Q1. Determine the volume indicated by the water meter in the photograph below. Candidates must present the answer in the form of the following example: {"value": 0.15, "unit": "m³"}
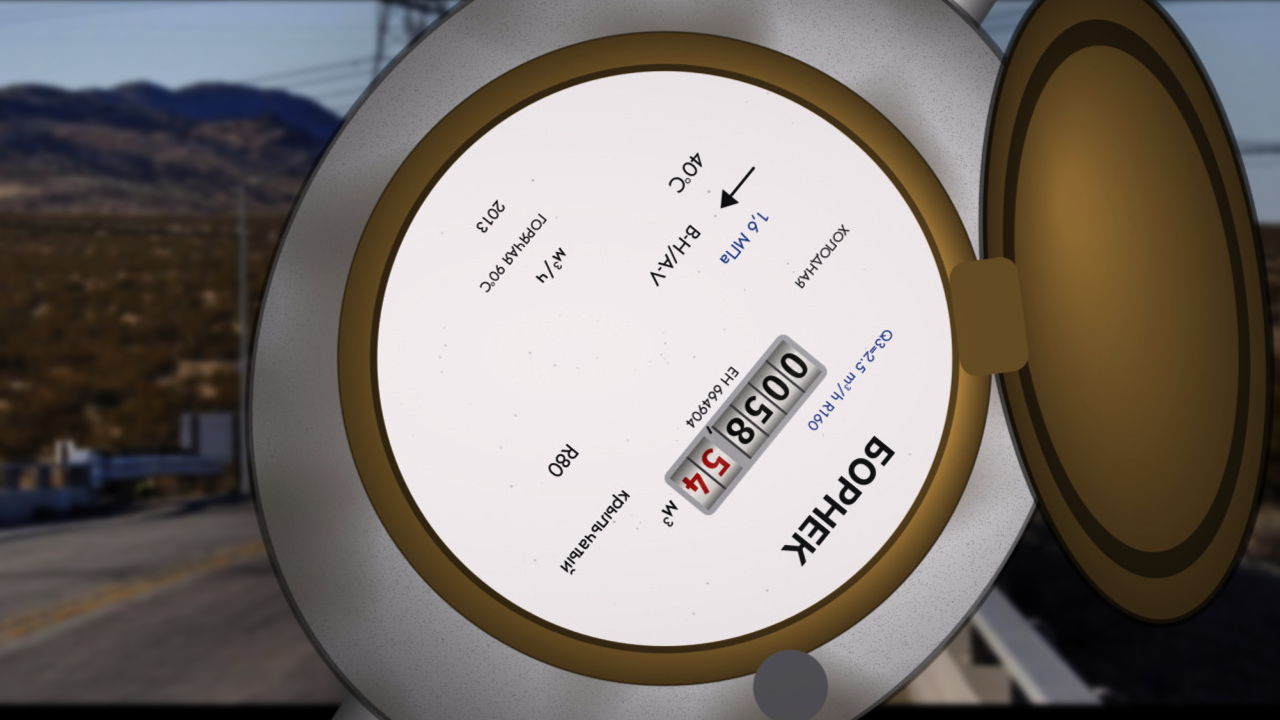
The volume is {"value": 58.54, "unit": "m³"}
